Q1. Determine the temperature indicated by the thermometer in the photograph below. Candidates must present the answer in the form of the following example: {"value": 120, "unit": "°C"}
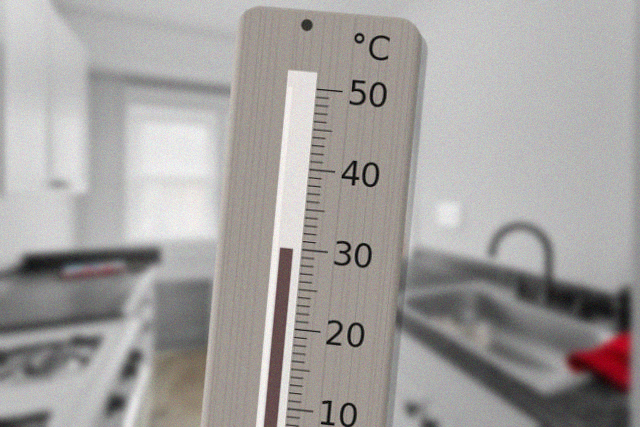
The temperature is {"value": 30, "unit": "°C"}
